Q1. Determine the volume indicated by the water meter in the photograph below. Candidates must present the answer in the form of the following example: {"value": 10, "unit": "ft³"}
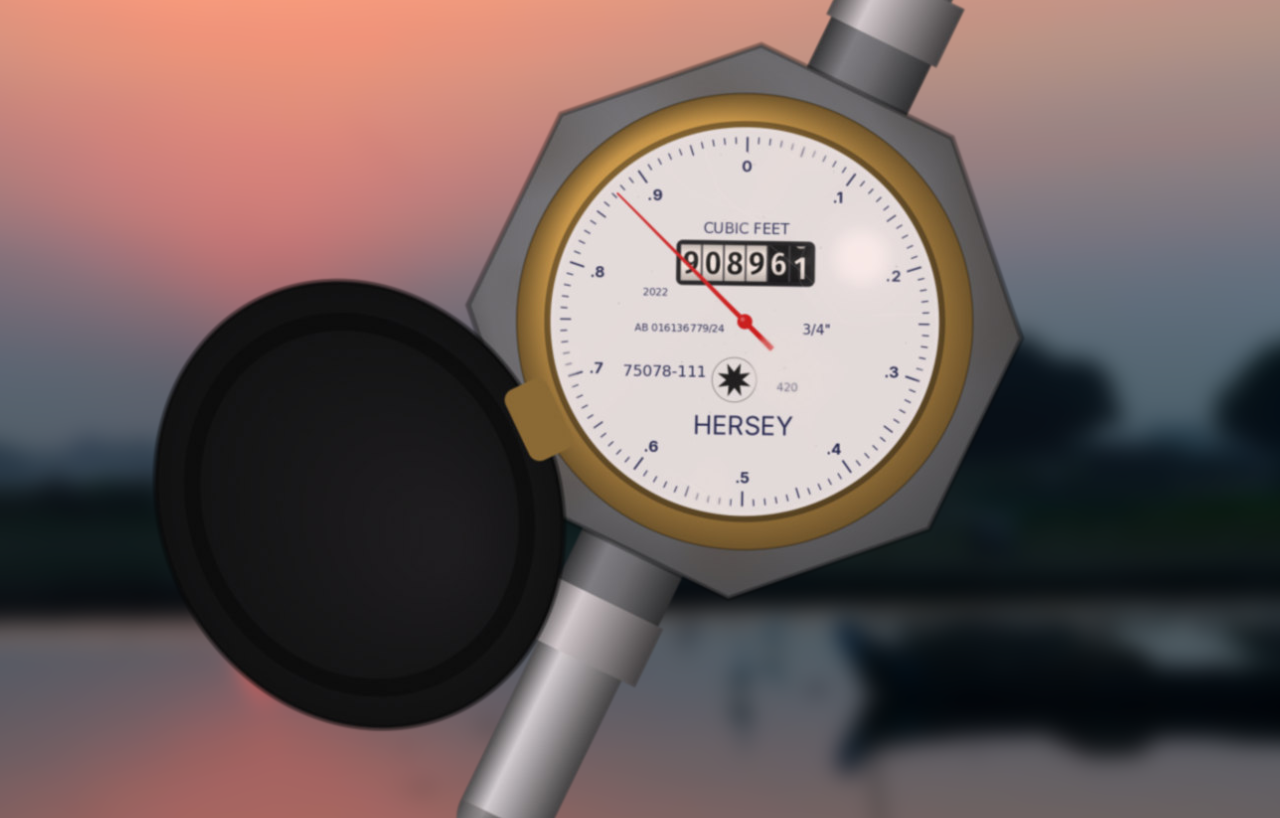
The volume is {"value": 908960.87, "unit": "ft³"}
